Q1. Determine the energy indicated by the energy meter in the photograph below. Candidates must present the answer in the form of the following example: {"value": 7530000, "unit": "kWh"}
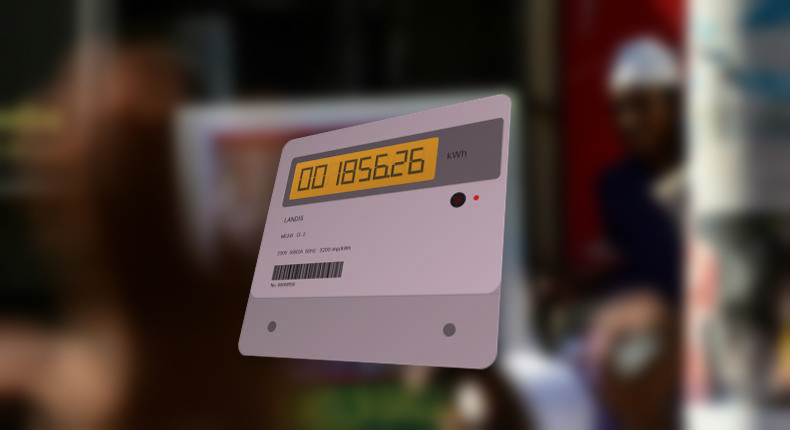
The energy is {"value": 1856.26, "unit": "kWh"}
